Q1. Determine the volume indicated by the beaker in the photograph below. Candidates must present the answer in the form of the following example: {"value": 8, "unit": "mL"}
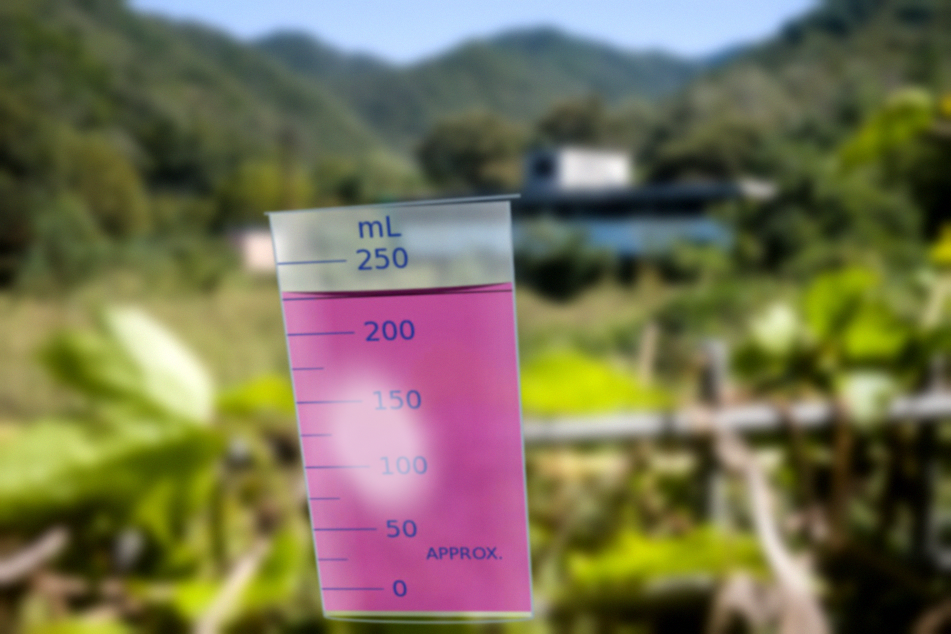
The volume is {"value": 225, "unit": "mL"}
